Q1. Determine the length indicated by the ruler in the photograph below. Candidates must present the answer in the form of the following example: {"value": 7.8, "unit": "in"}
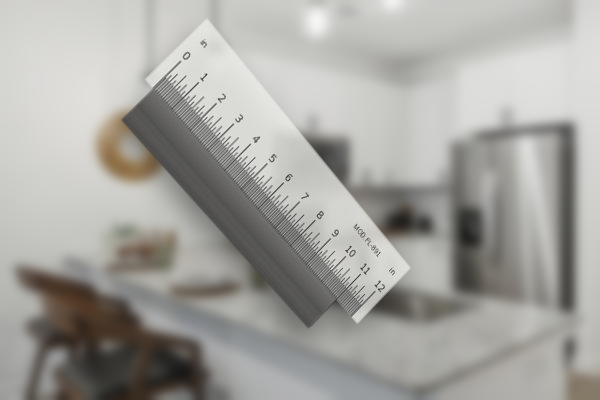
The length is {"value": 11, "unit": "in"}
